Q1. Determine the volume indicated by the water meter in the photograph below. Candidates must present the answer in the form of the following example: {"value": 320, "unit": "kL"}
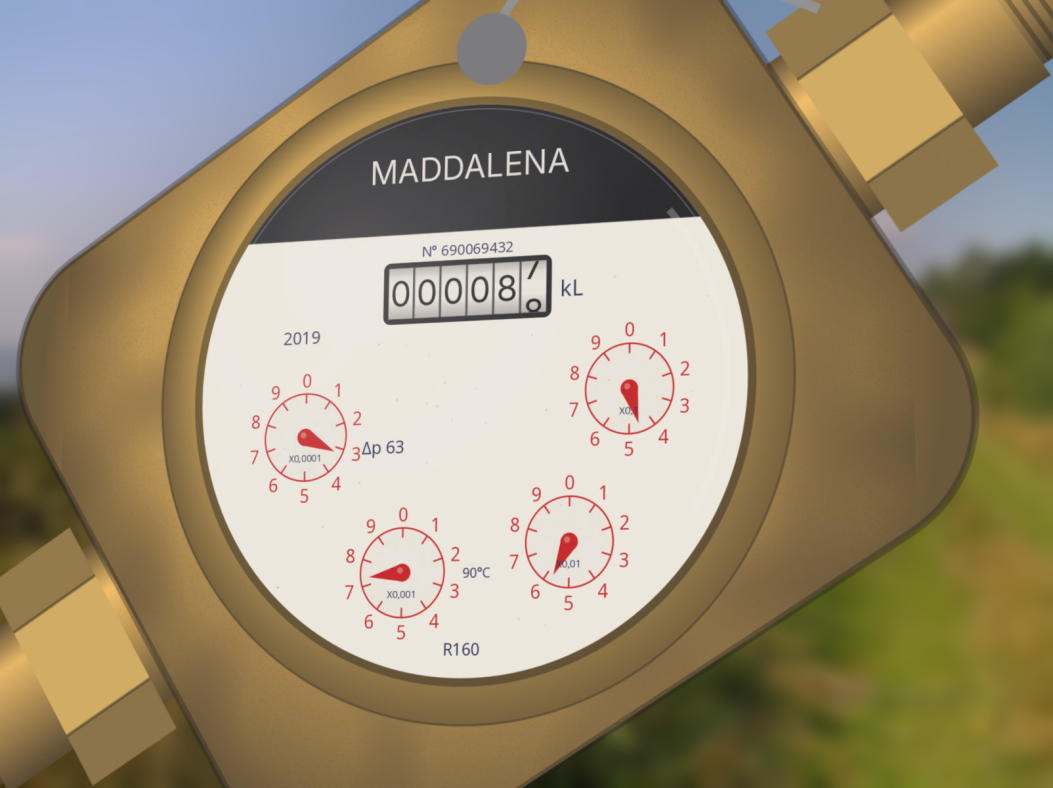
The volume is {"value": 87.4573, "unit": "kL"}
